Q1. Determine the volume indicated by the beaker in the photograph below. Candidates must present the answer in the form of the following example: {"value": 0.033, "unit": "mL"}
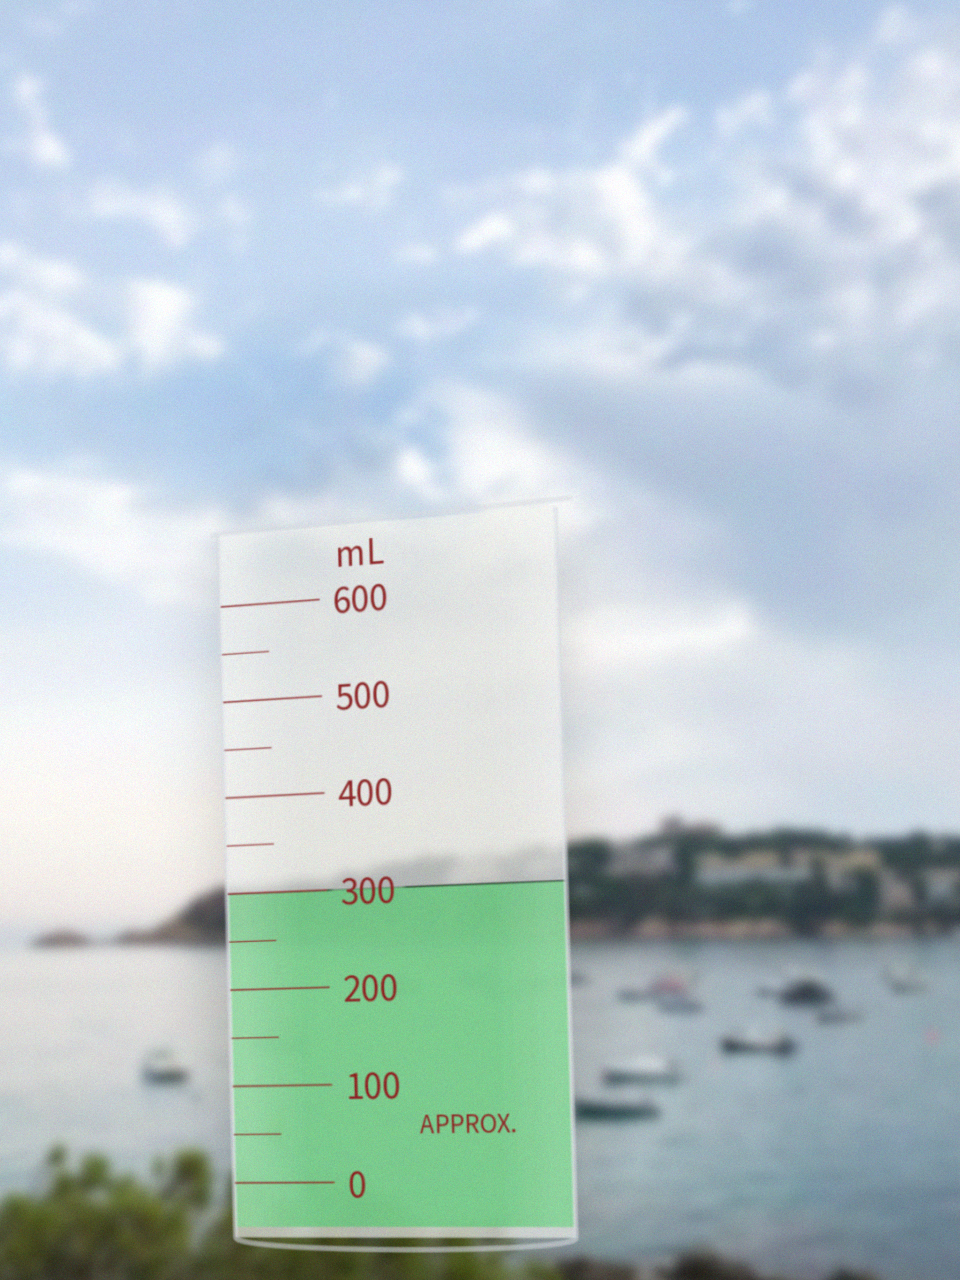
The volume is {"value": 300, "unit": "mL"}
